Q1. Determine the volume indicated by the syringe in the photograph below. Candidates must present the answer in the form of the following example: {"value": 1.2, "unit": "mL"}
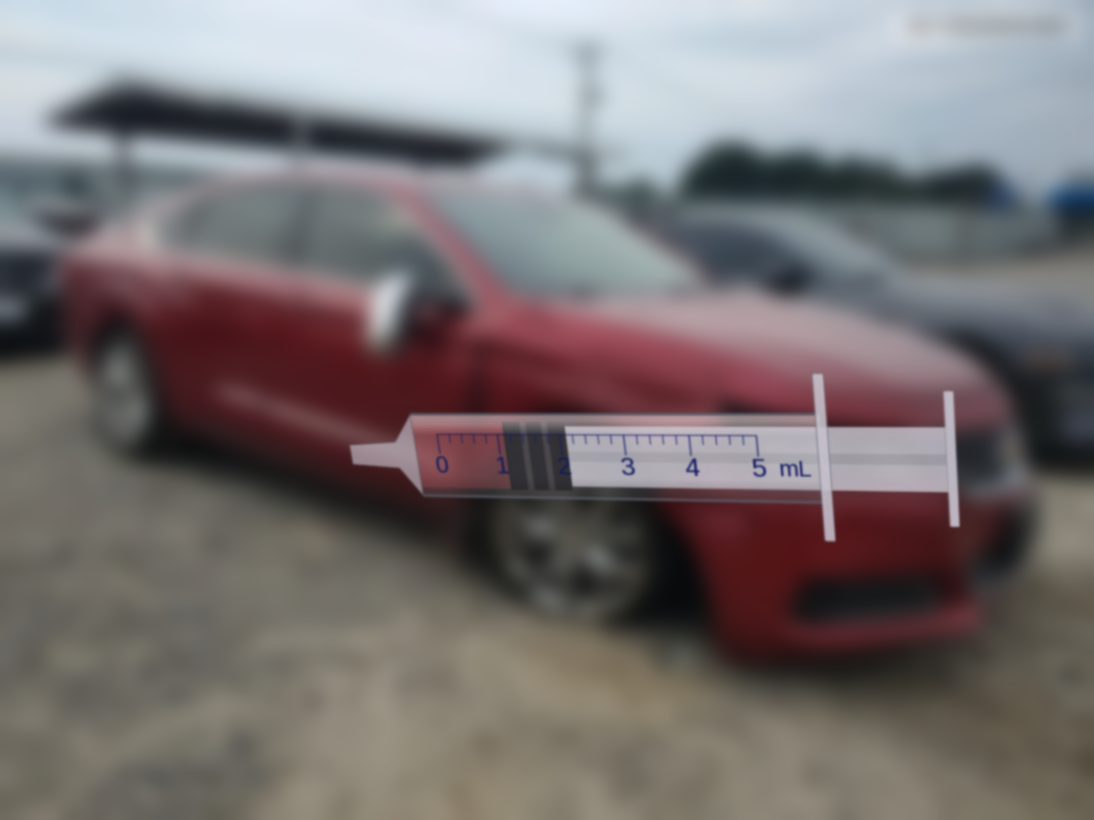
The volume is {"value": 1.1, "unit": "mL"}
